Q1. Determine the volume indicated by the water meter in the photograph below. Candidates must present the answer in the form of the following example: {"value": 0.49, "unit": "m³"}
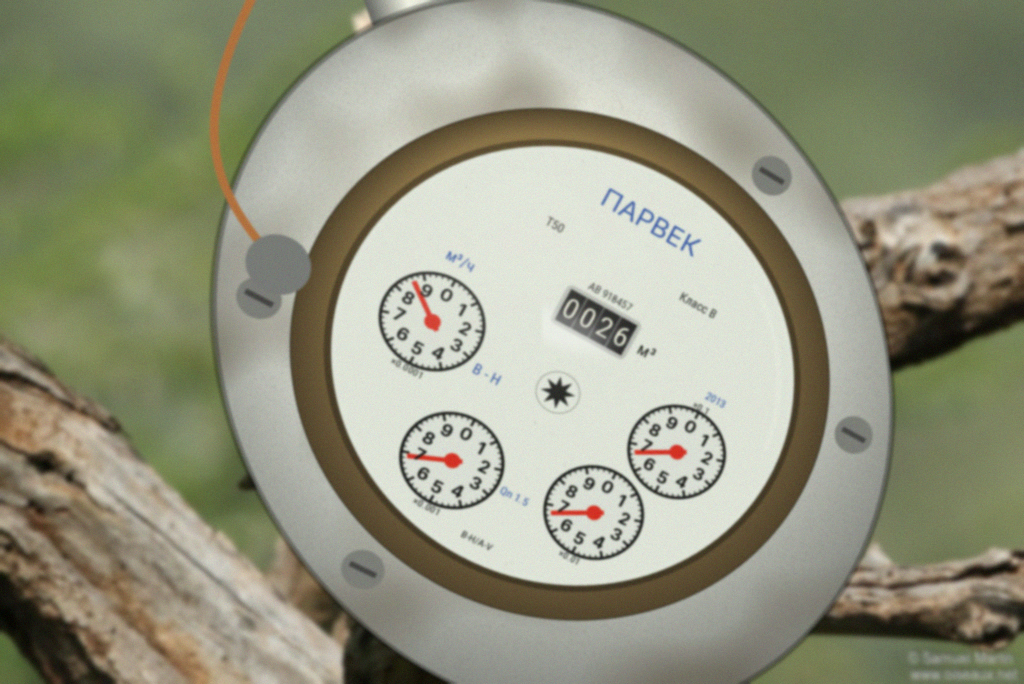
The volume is {"value": 26.6668, "unit": "m³"}
